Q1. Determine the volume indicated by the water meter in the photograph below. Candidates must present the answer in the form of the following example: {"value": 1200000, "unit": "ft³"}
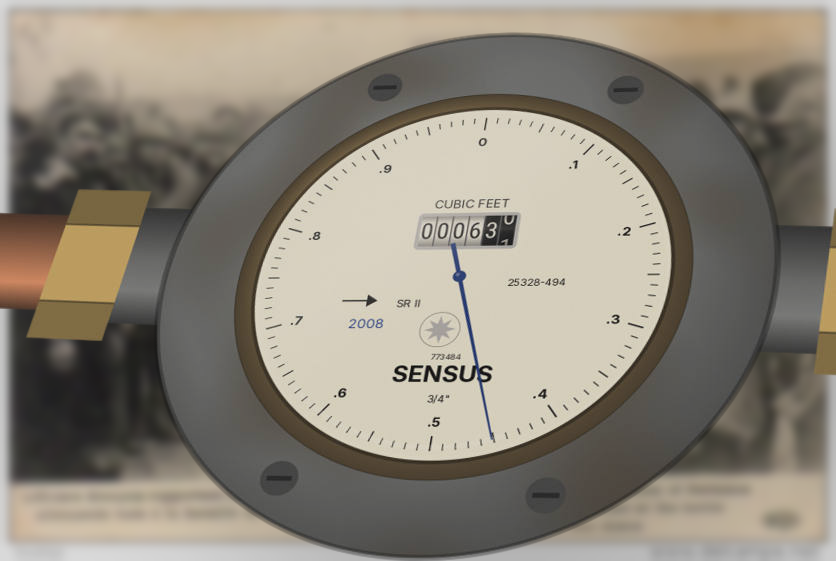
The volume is {"value": 630.45, "unit": "ft³"}
